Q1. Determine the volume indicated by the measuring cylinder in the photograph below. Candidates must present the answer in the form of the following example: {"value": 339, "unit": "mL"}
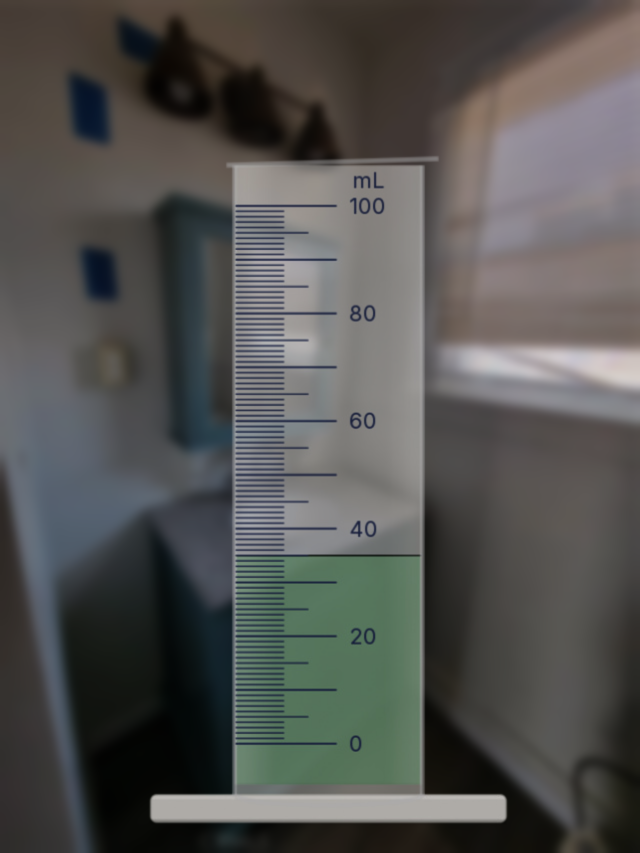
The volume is {"value": 35, "unit": "mL"}
